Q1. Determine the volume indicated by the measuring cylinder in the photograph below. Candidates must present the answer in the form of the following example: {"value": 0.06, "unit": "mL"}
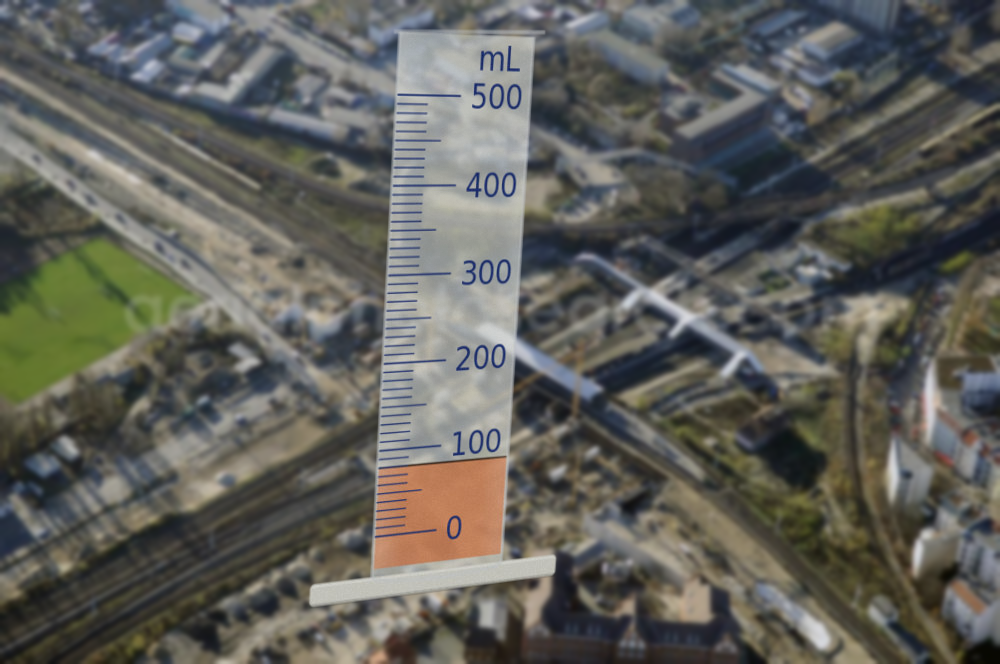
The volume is {"value": 80, "unit": "mL"}
